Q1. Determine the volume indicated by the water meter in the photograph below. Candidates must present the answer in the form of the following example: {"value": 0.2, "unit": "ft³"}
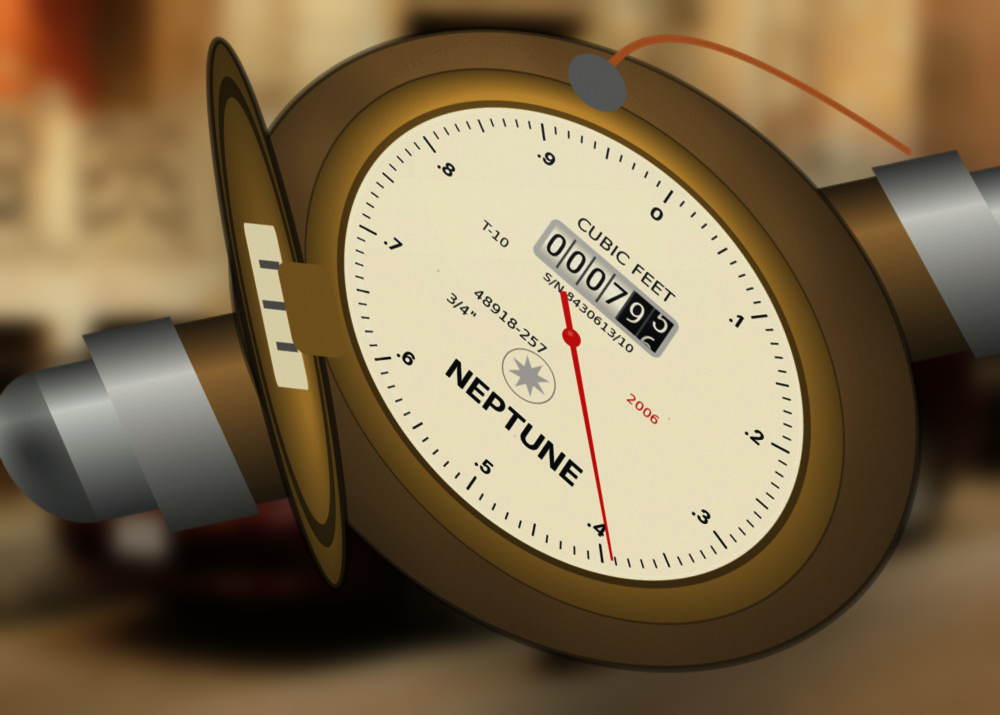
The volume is {"value": 795.39, "unit": "ft³"}
